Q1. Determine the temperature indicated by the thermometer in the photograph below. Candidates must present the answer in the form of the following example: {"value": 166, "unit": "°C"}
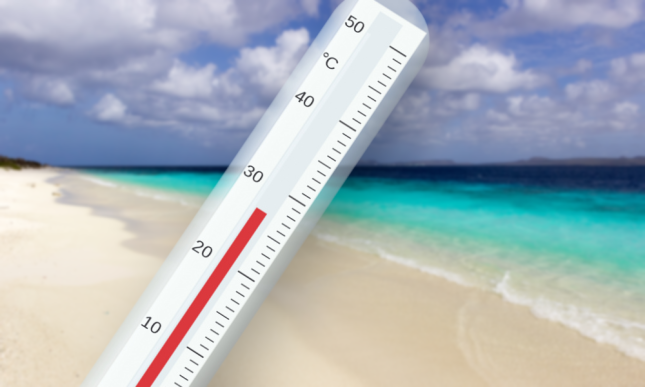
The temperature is {"value": 27, "unit": "°C"}
